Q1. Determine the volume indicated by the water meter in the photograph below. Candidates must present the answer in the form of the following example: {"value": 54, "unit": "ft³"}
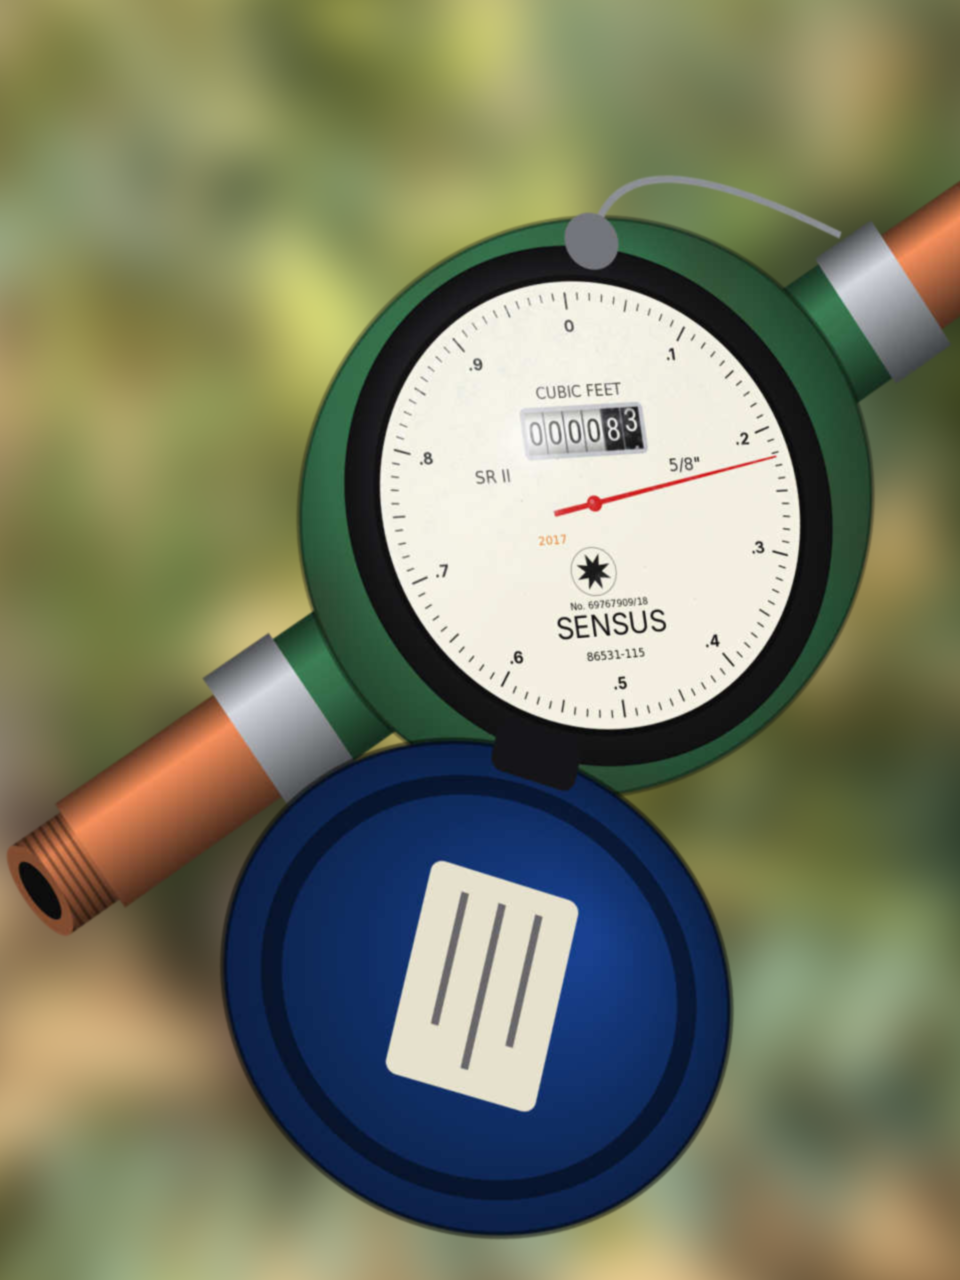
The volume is {"value": 83.22, "unit": "ft³"}
